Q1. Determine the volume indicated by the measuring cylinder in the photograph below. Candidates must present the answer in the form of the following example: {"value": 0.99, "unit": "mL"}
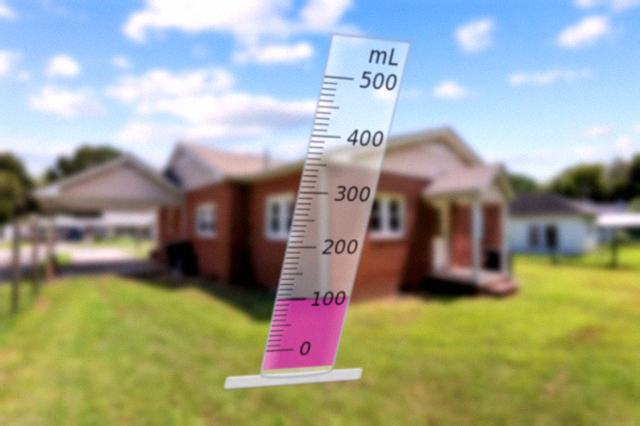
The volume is {"value": 100, "unit": "mL"}
